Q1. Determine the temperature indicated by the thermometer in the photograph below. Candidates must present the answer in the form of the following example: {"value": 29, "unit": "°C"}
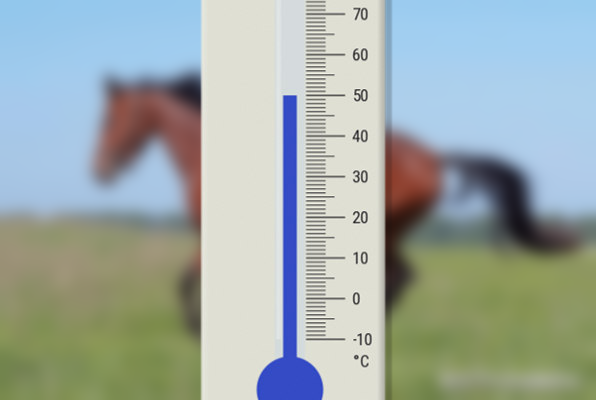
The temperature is {"value": 50, "unit": "°C"}
